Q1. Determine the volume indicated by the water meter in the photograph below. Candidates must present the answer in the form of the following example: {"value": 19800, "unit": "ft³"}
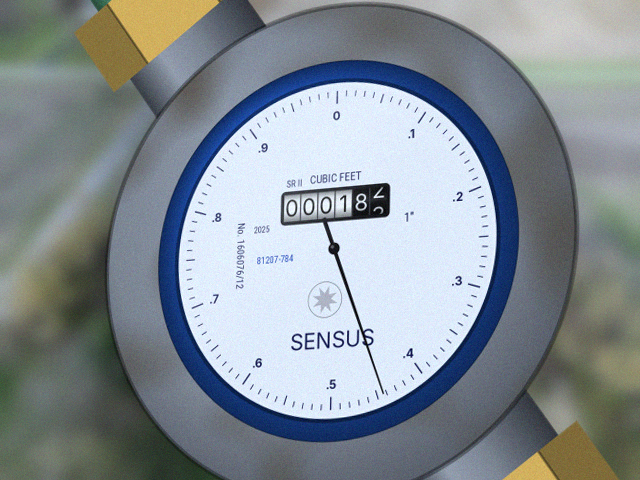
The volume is {"value": 182.44, "unit": "ft³"}
